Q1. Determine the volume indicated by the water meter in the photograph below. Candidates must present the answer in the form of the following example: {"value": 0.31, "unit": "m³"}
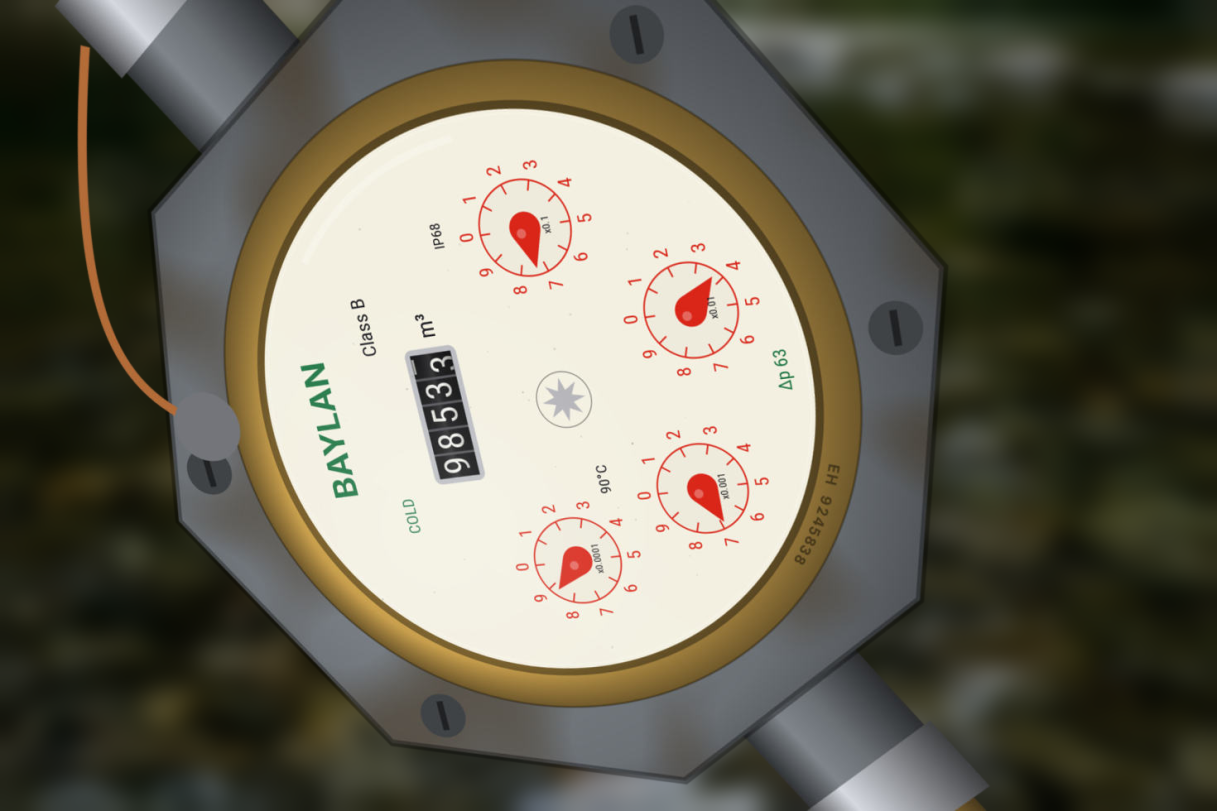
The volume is {"value": 98532.7368, "unit": "m³"}
